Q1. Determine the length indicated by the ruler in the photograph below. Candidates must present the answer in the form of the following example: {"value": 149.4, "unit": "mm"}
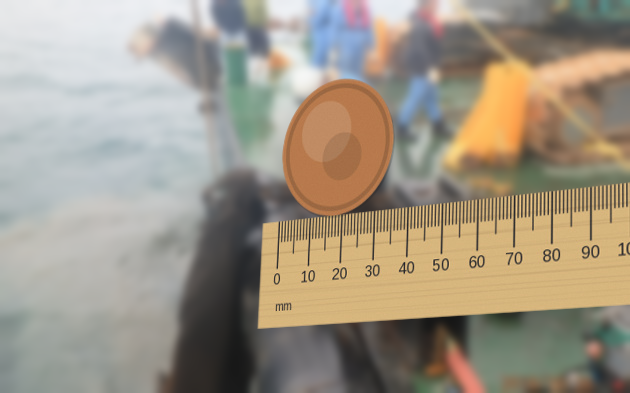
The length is {"value": 35, "unit": "mm"}
